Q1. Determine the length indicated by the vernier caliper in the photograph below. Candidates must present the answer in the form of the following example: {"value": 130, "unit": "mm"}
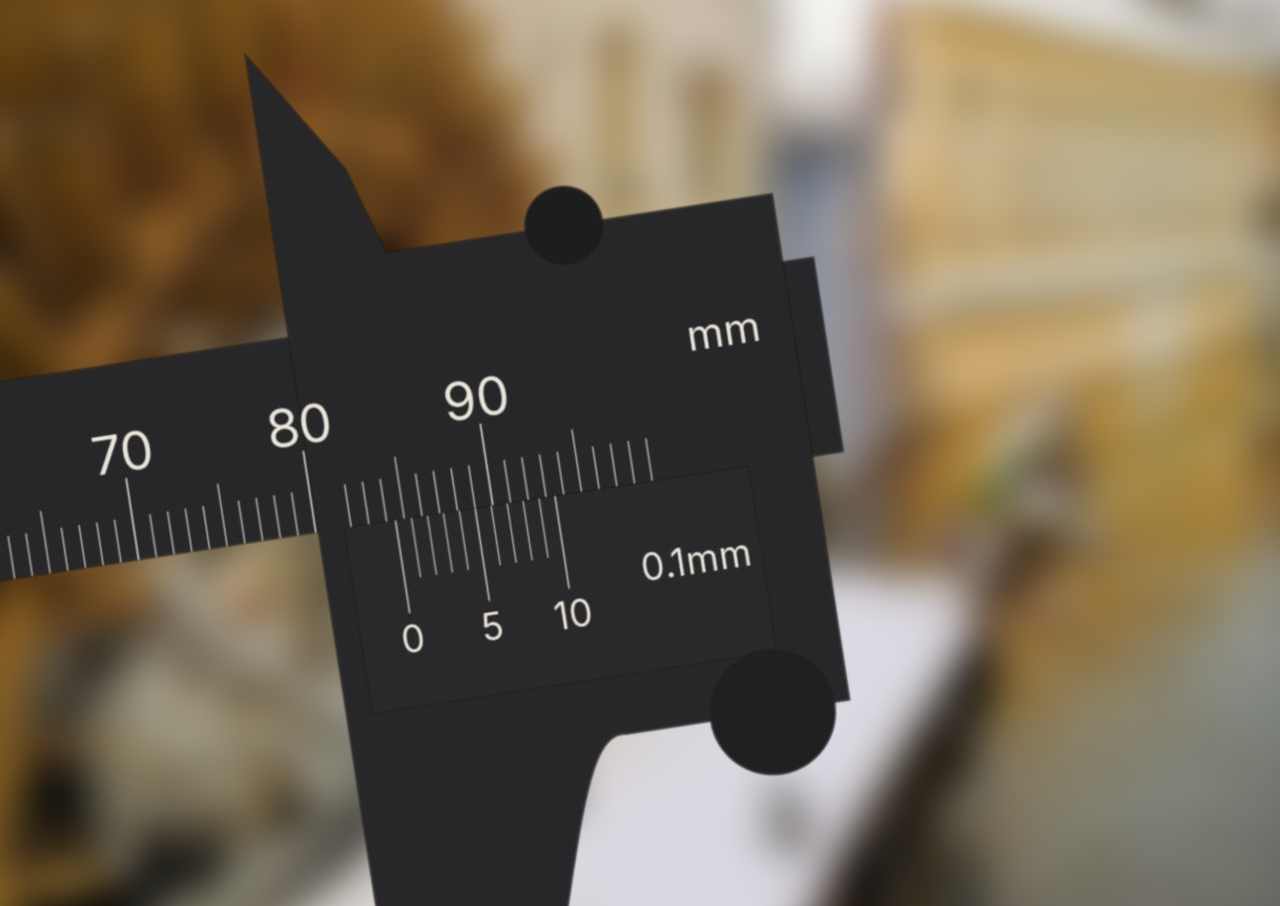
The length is {"value": 84.5, "unit": "mm"}
